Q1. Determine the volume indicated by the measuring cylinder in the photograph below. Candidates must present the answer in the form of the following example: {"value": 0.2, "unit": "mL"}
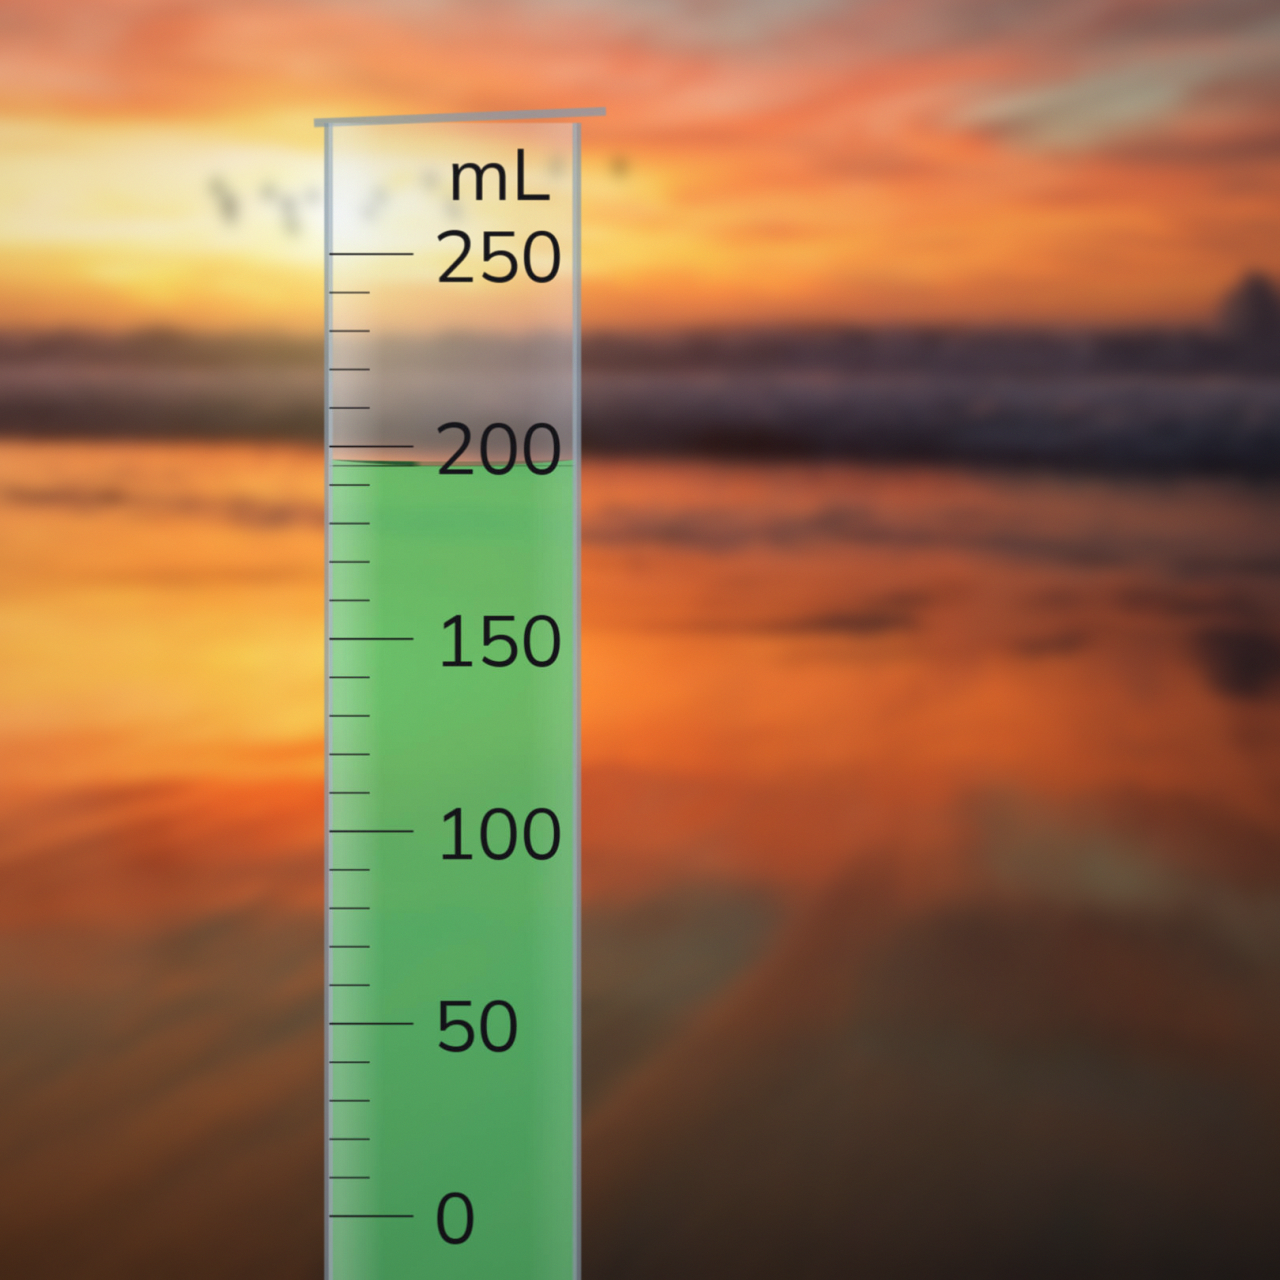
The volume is {"value": 195, "unit": "mL"}
